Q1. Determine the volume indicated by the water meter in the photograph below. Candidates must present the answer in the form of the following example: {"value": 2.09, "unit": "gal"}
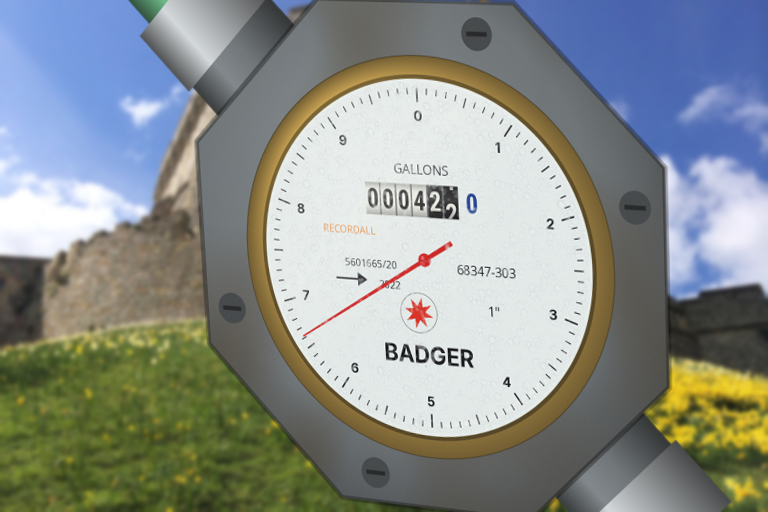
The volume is {"value": 4216.6, "unit": "gal"}
